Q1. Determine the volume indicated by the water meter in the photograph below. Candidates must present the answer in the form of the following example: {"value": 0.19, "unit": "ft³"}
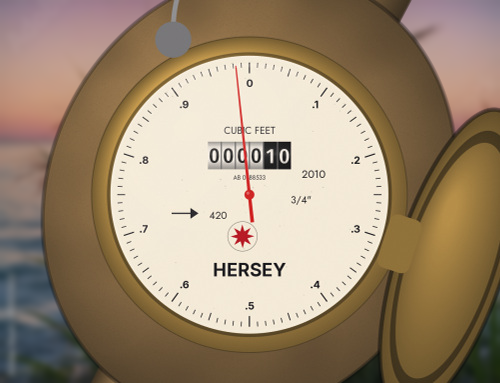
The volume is {"value": 9.98, "unit": "ft³"}
